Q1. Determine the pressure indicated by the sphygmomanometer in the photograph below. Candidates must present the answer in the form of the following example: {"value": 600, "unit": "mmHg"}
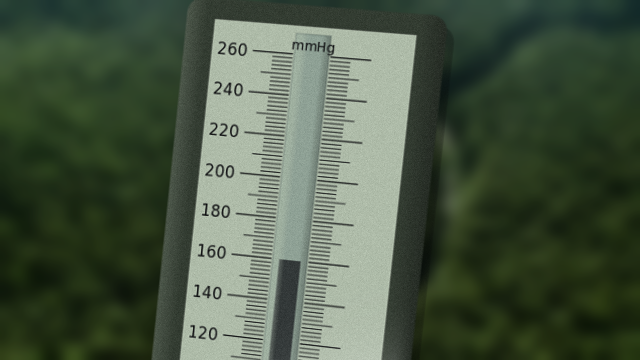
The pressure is {"value": 160, "unit": "mmHg"}
